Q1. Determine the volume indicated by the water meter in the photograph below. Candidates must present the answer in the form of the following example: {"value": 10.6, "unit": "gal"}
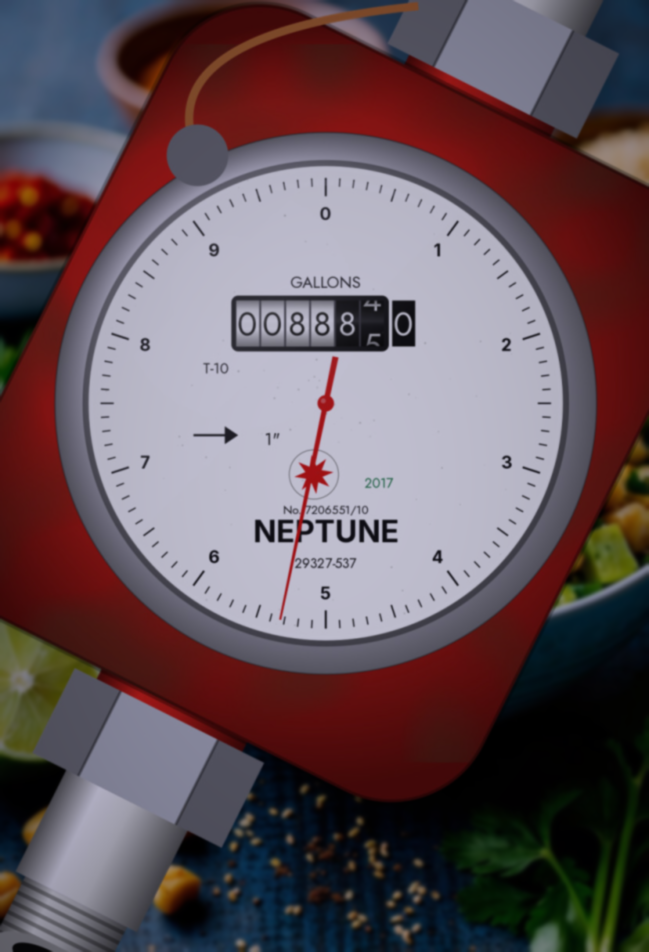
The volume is {"value": 88845.3, "unit": "gal"}
